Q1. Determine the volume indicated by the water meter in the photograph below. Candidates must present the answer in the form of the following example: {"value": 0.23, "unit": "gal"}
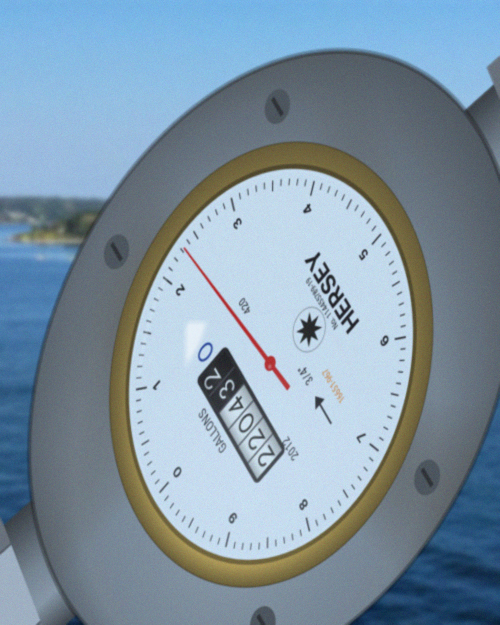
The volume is {"value": 2204322.3, "unit": "gal"}
